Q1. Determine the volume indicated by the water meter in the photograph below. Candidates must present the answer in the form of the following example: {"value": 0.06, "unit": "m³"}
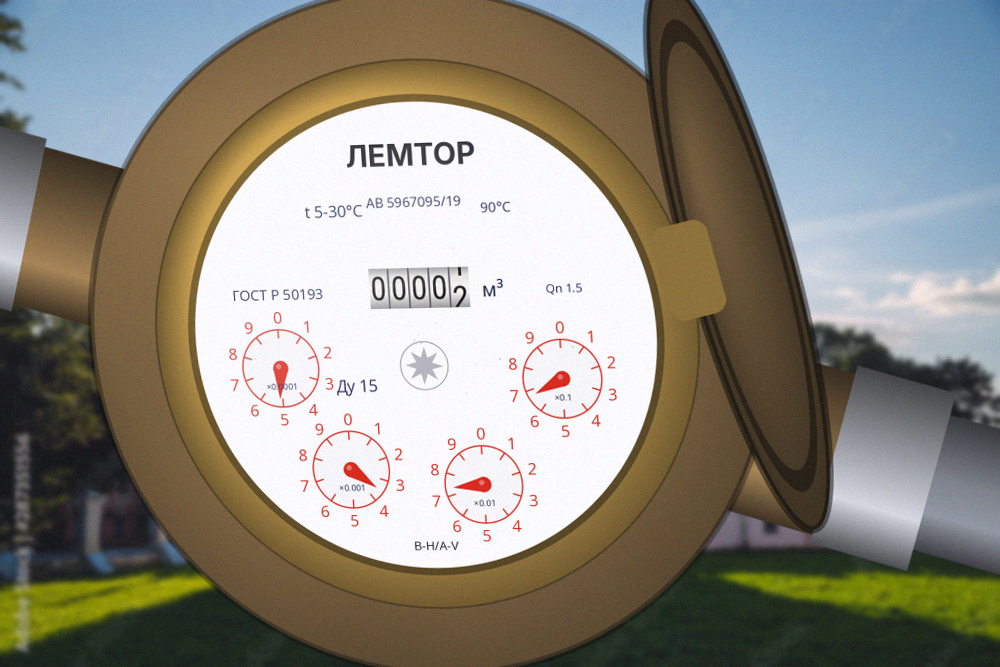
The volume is {"value": 1.6735, "unit": "m³"}
